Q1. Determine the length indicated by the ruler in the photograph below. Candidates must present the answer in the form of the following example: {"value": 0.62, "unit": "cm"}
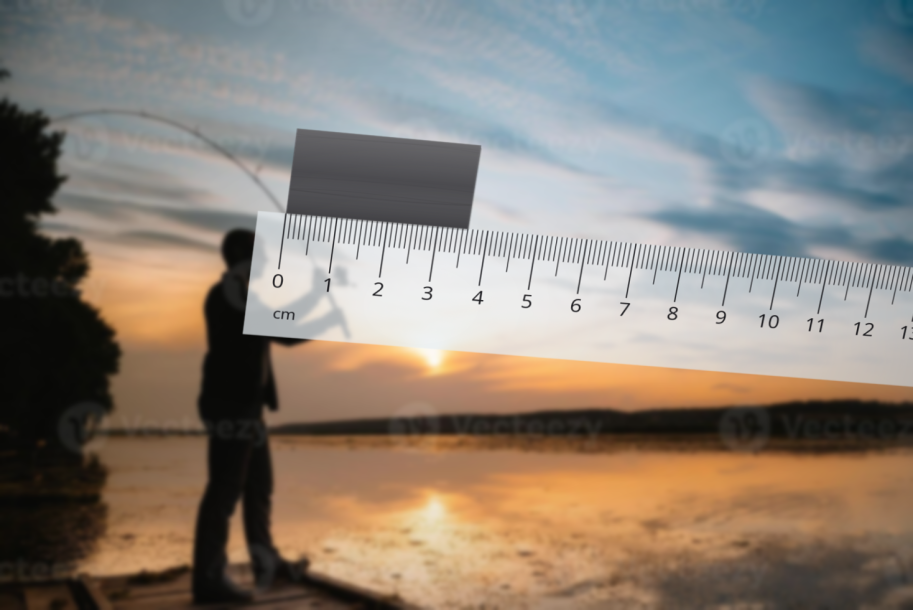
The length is {"value": 3.6, "unit": "cm"}
